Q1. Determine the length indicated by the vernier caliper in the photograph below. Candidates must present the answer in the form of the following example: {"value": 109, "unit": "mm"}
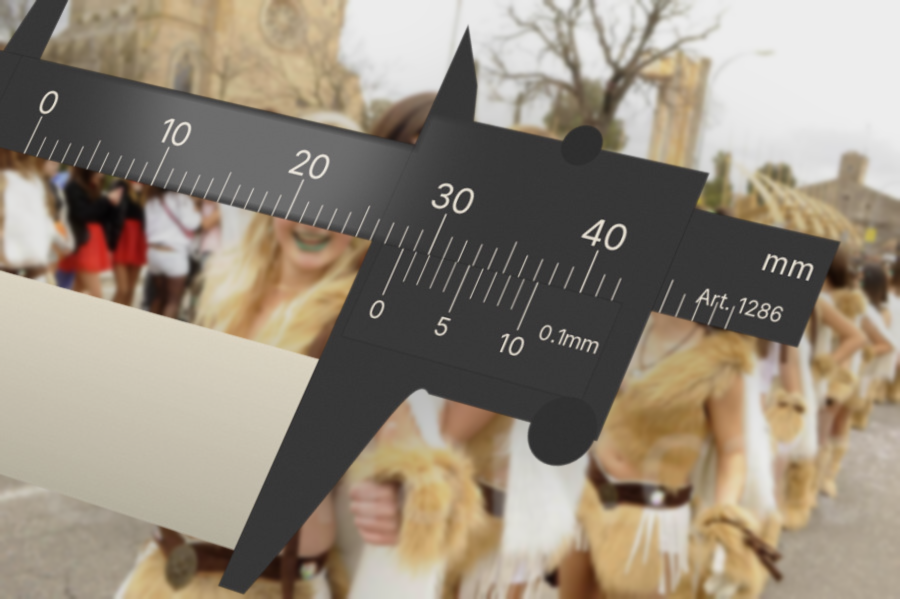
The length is {"value": 28.3, "unit": "mm"}
